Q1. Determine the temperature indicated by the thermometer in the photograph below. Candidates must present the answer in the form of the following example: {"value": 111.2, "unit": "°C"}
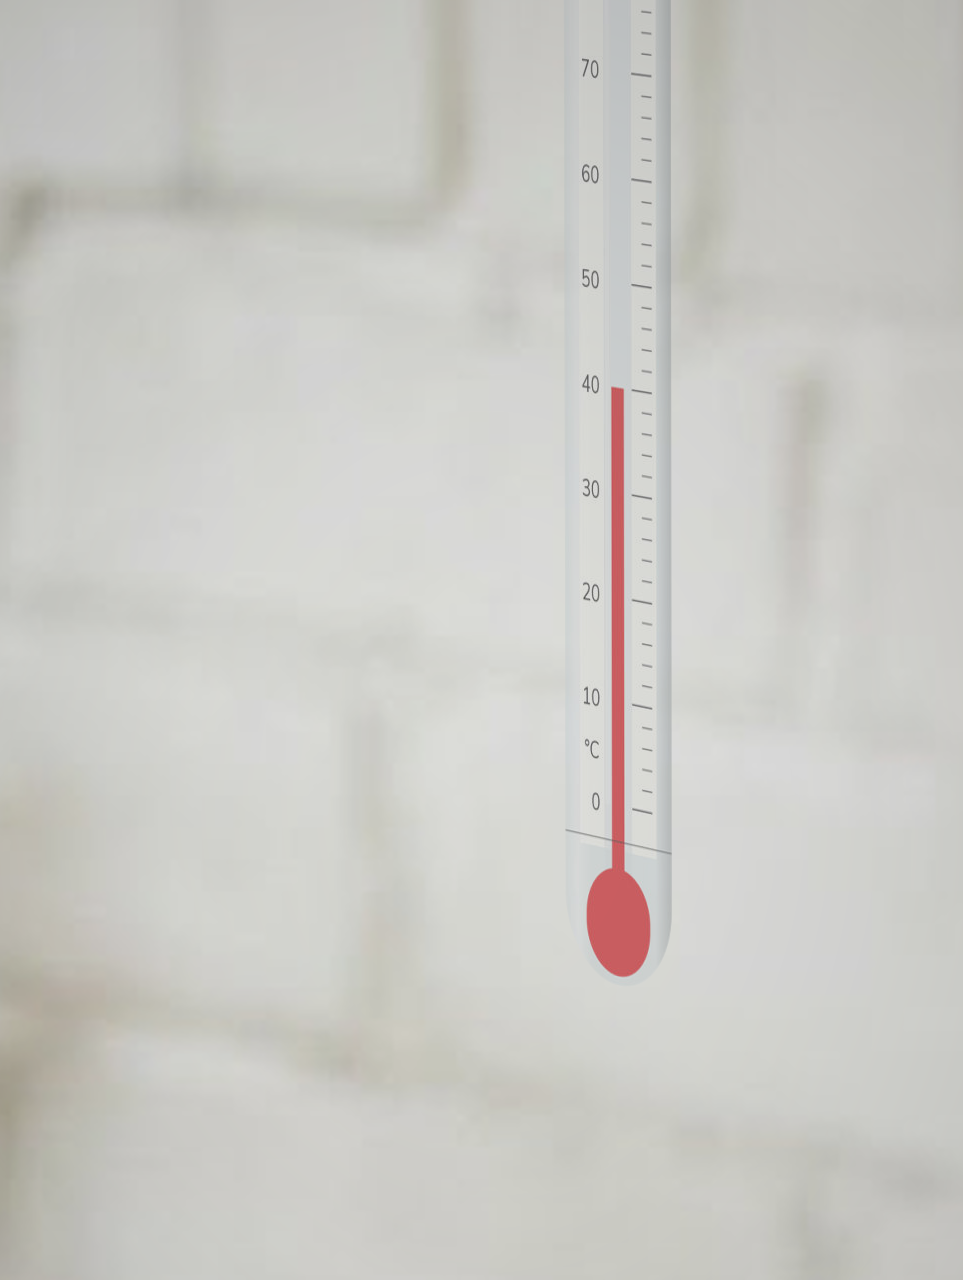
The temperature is {"value": 40, "unit": "°C"}
